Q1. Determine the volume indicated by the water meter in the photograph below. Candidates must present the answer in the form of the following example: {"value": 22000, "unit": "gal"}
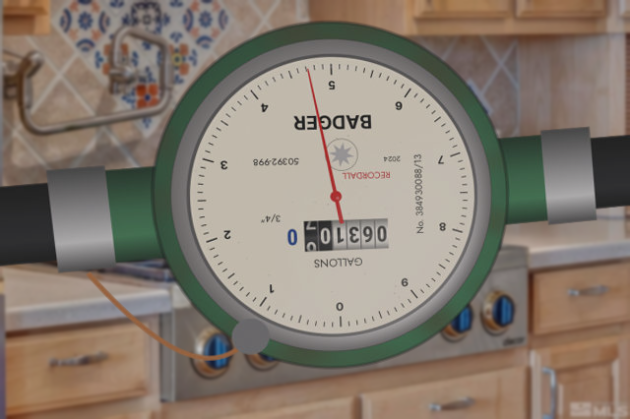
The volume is {"value": 631064.7, "unit": "gal"}
